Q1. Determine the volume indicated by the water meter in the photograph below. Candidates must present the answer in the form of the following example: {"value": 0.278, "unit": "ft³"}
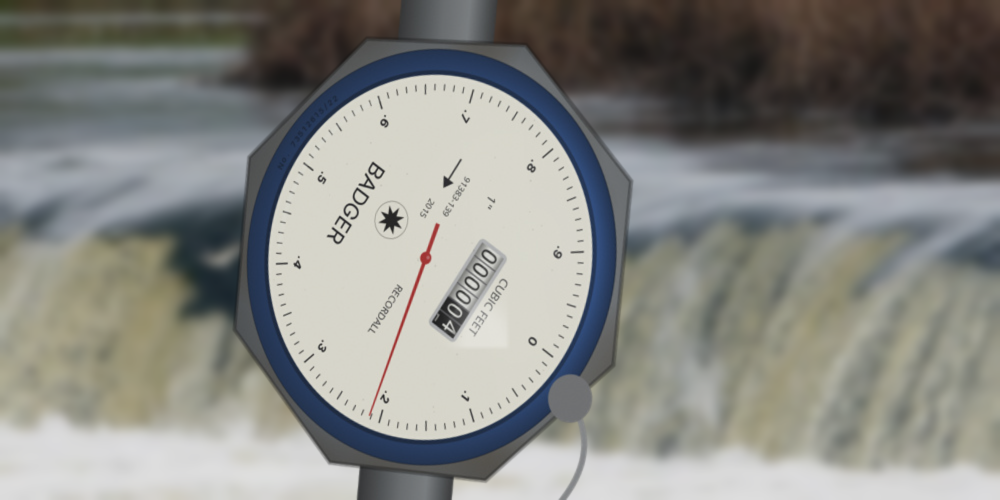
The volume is {"value": 4.21, "unit": "ft³"}
